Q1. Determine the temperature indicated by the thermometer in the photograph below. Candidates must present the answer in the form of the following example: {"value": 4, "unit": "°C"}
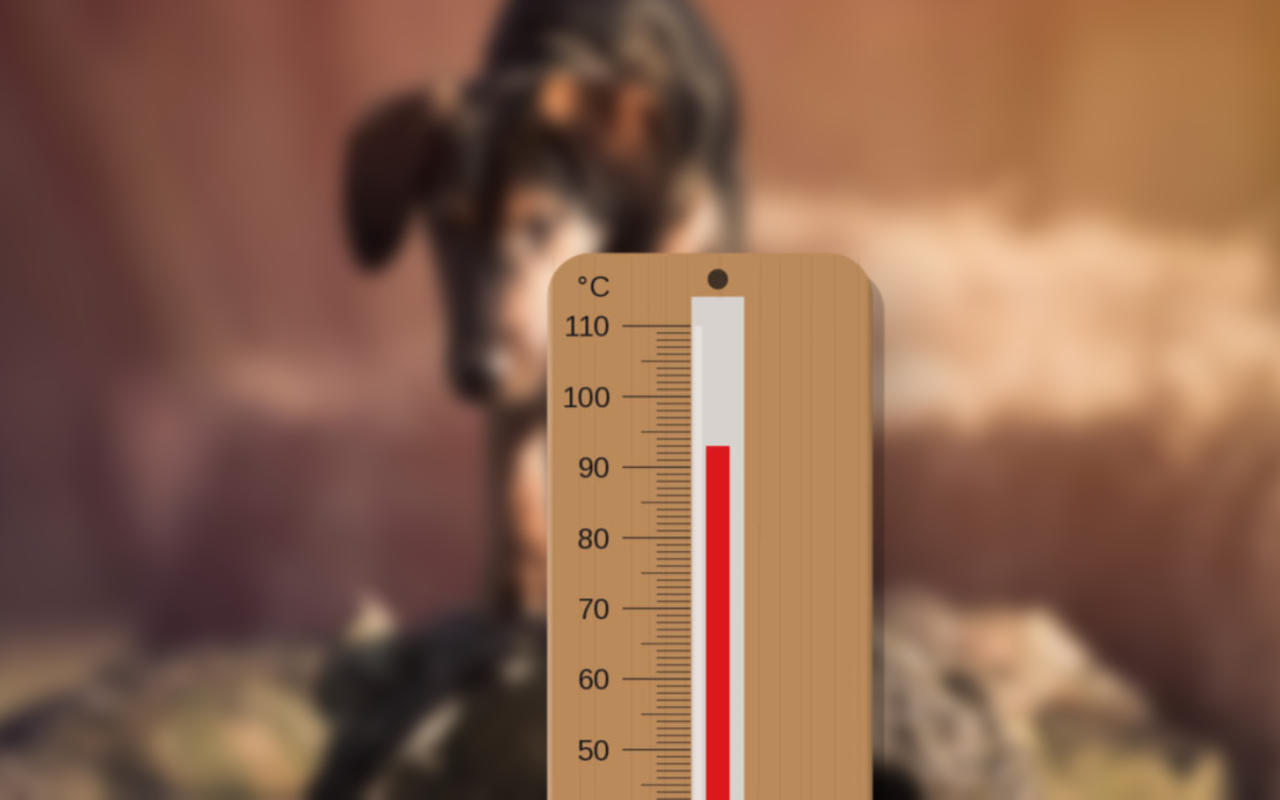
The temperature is {"value": 93, "unit": "°C"}
